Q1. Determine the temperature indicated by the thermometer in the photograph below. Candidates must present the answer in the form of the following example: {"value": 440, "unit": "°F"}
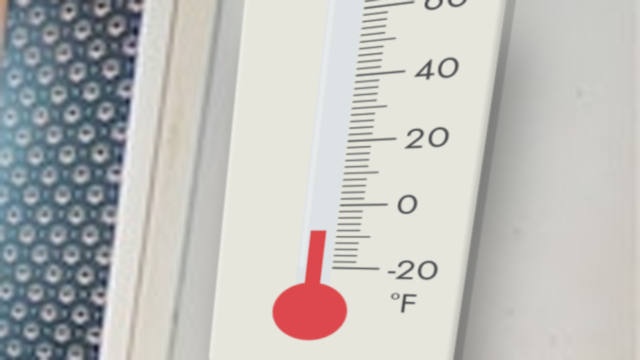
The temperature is {"value": -8, "unit": "°F"}
